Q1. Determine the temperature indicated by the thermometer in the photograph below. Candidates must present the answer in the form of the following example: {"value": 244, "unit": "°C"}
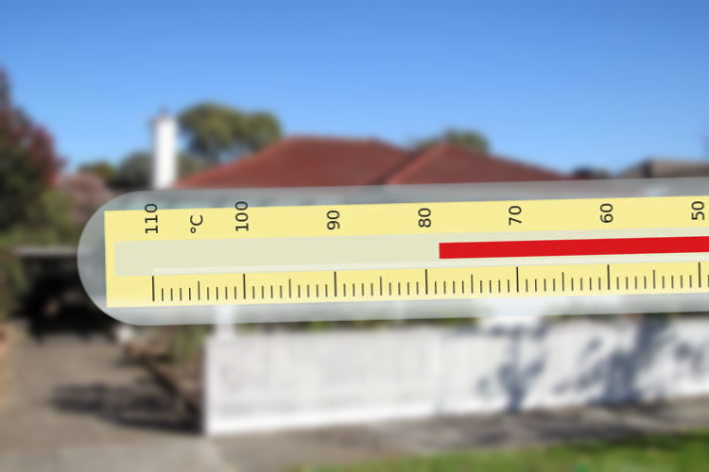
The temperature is {"value": 78.5, "unit": "°C"}
